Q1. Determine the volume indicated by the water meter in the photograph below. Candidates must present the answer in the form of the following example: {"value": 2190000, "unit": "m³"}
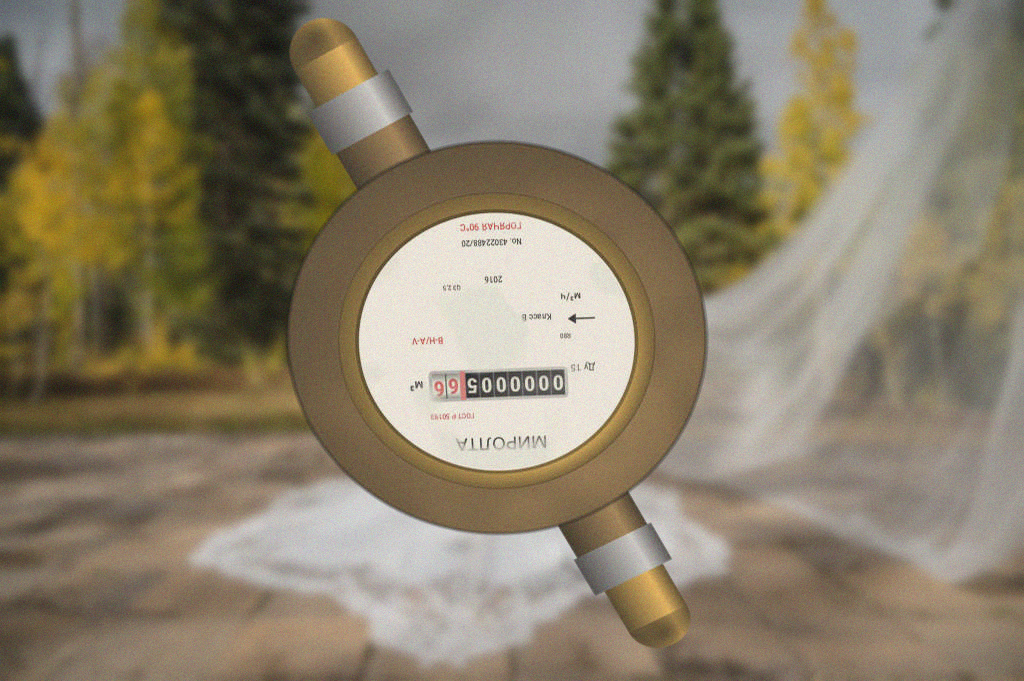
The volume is {"value": 5.66, "unit": "m³"}
